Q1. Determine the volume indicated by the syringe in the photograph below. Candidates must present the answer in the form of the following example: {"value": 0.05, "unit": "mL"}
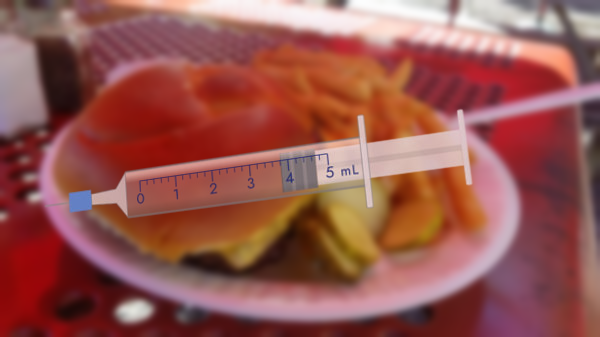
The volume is {"value": 3.8, "unit": "mL"}
